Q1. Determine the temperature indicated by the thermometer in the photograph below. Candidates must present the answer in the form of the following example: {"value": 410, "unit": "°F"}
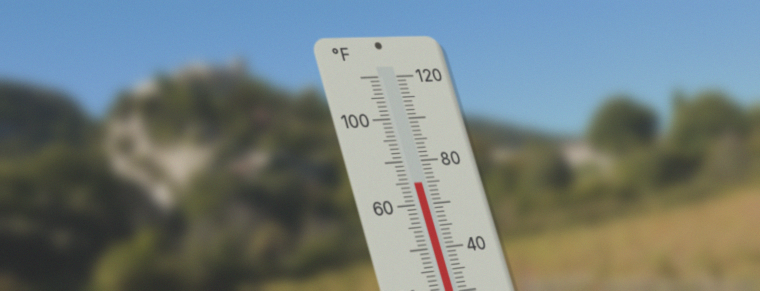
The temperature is {"value": 70, "unit": "°F"}
